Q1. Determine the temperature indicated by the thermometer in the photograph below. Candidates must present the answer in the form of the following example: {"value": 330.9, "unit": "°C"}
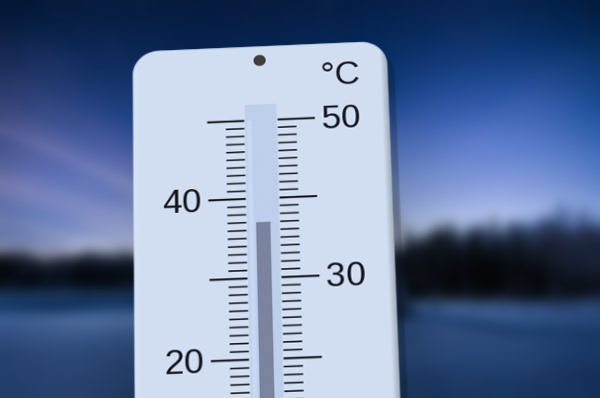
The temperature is {"value": 37, "unit": "°C"}
